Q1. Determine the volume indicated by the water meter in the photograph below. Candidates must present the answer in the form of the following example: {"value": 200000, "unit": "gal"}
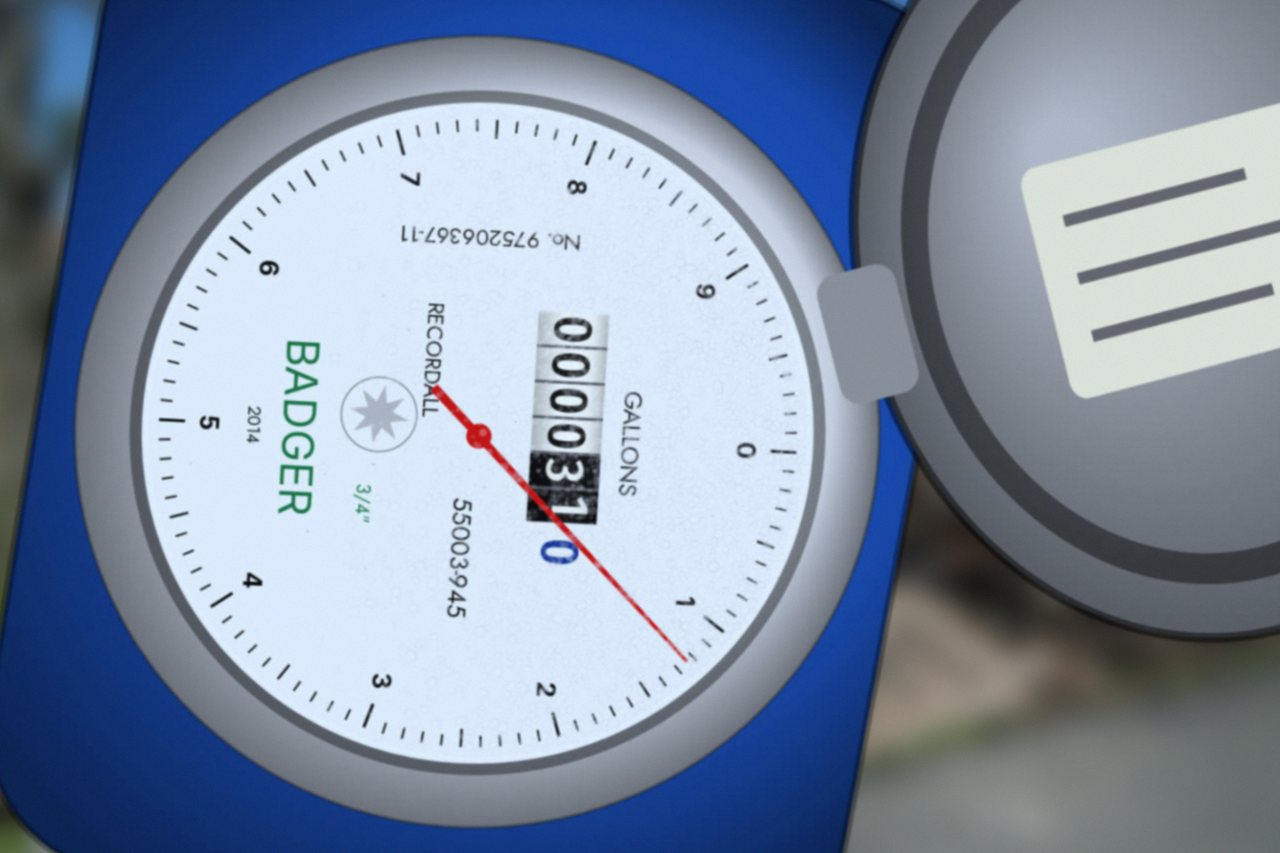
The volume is {"value": 311.2, "unit": "gal"}
